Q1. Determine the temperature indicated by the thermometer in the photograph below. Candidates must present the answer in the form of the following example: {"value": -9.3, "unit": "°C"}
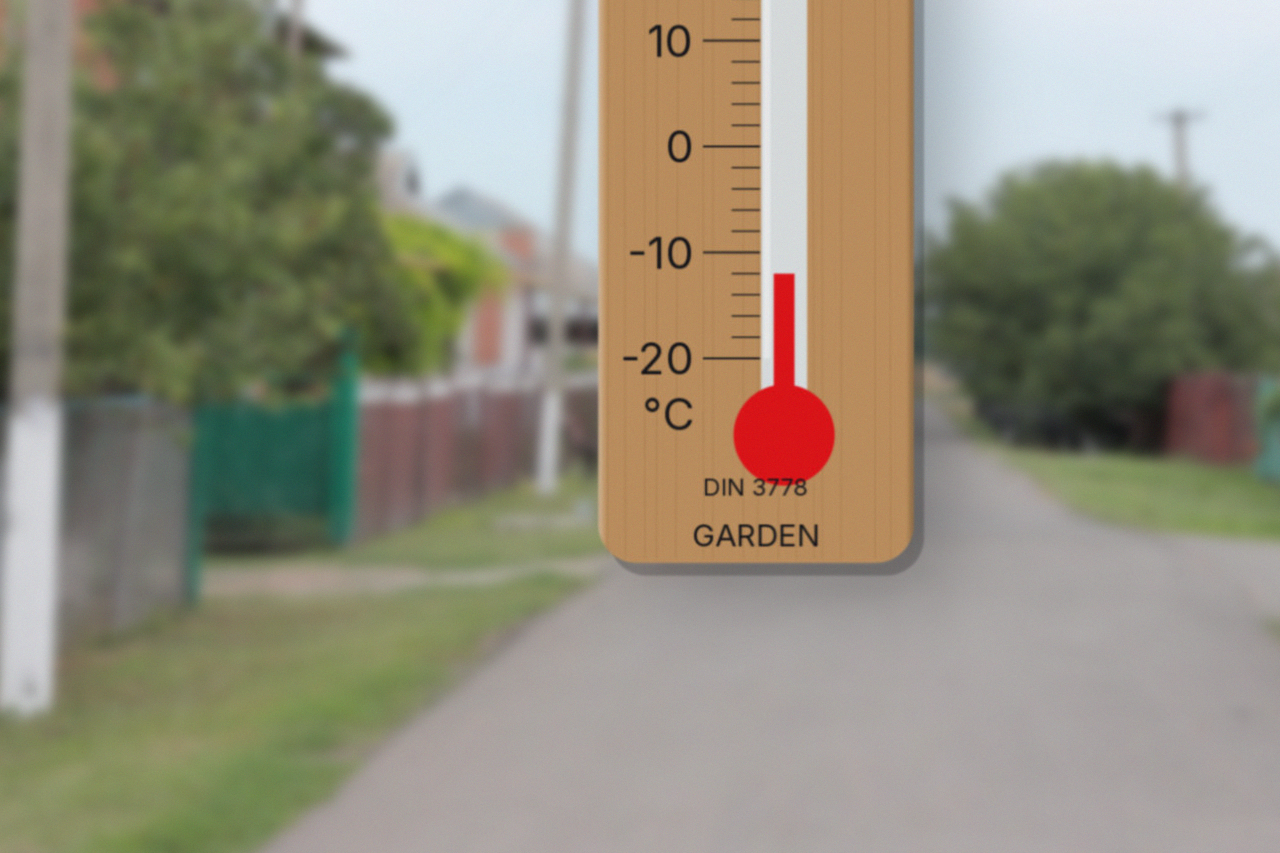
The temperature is {"value": -12, "unit": "°C"}
